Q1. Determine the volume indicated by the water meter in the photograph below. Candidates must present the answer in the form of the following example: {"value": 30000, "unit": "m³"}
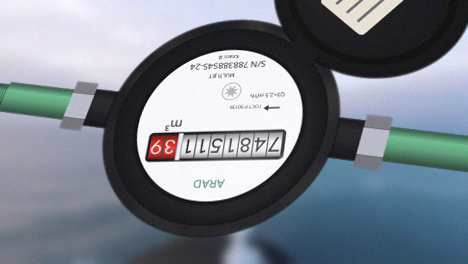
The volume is {"value": 7481511.39, "unit": "m³"}
